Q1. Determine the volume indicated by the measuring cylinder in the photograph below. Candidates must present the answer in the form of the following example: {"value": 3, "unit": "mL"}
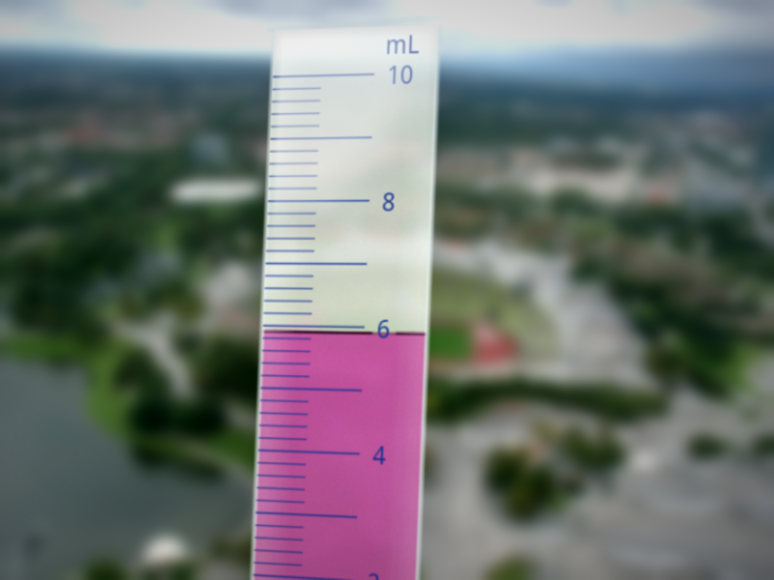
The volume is {"value": 5.9, "unit": "mL"}
